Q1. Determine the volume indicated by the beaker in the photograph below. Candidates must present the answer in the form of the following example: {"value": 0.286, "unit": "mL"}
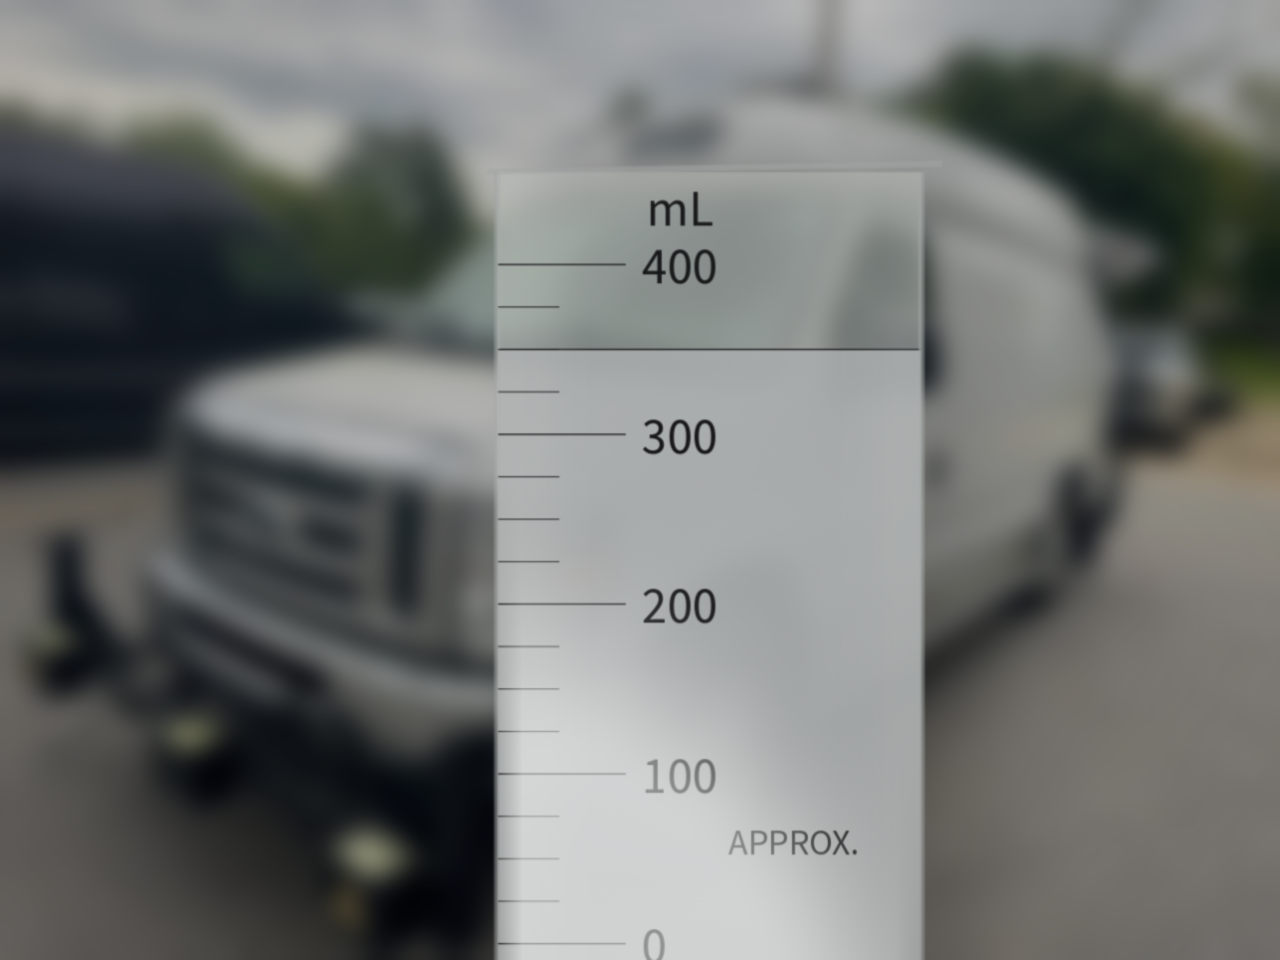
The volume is {"value": 350, "unit": "mL"}
